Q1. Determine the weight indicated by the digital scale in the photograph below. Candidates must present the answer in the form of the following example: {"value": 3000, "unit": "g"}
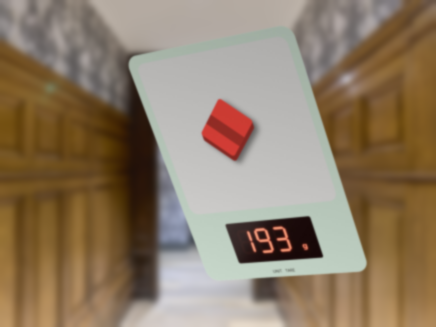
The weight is {"value": 193, "unit": "g"}
